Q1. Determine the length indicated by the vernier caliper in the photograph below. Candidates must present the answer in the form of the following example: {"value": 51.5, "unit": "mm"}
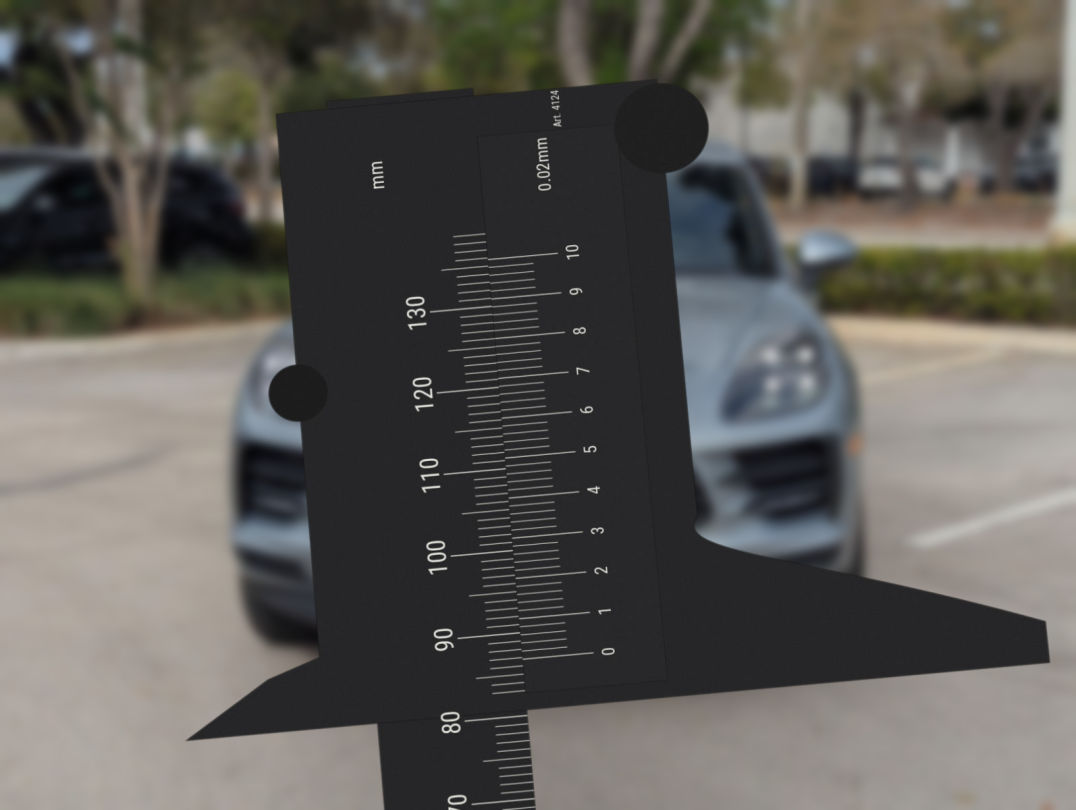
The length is {"value": 86.8, "unit": "mm"}
